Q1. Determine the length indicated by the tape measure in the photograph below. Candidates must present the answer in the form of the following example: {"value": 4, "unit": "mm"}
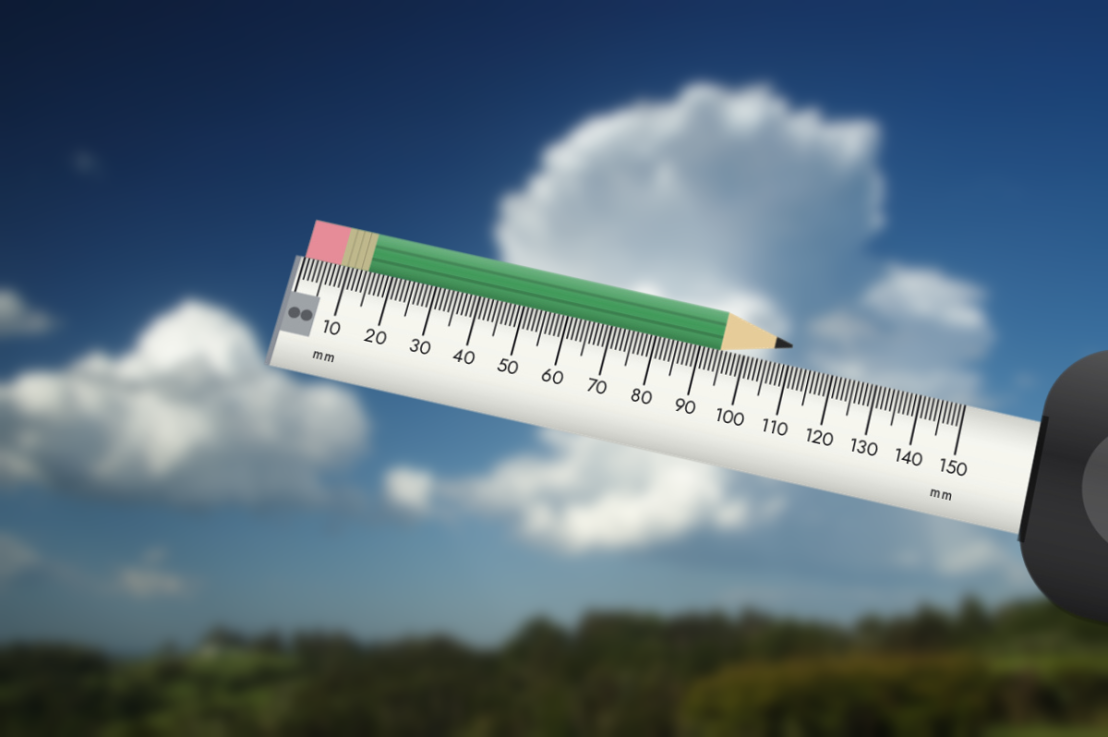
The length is {"value": 110, "unit": "mm"}
